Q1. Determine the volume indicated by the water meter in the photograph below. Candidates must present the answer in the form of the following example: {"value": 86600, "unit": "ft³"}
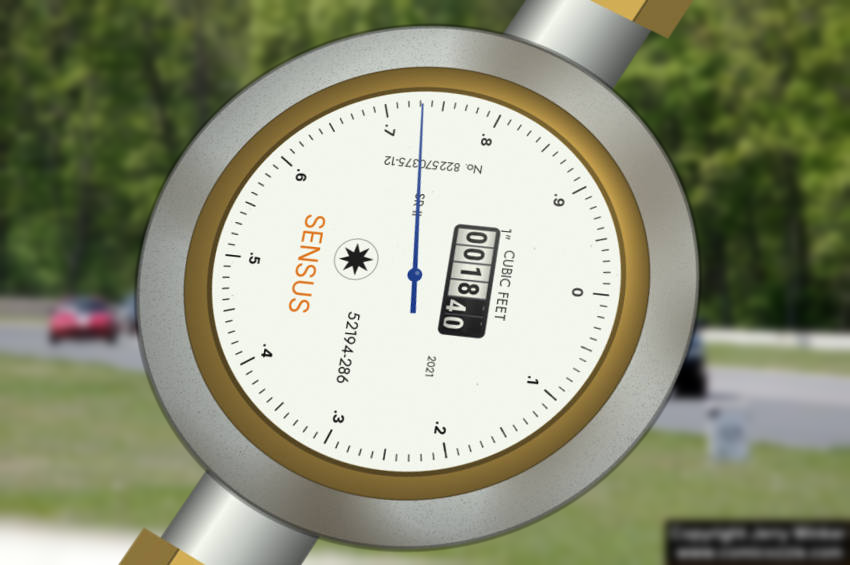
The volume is {"value": 1839.73, "unit": "ft³"}
